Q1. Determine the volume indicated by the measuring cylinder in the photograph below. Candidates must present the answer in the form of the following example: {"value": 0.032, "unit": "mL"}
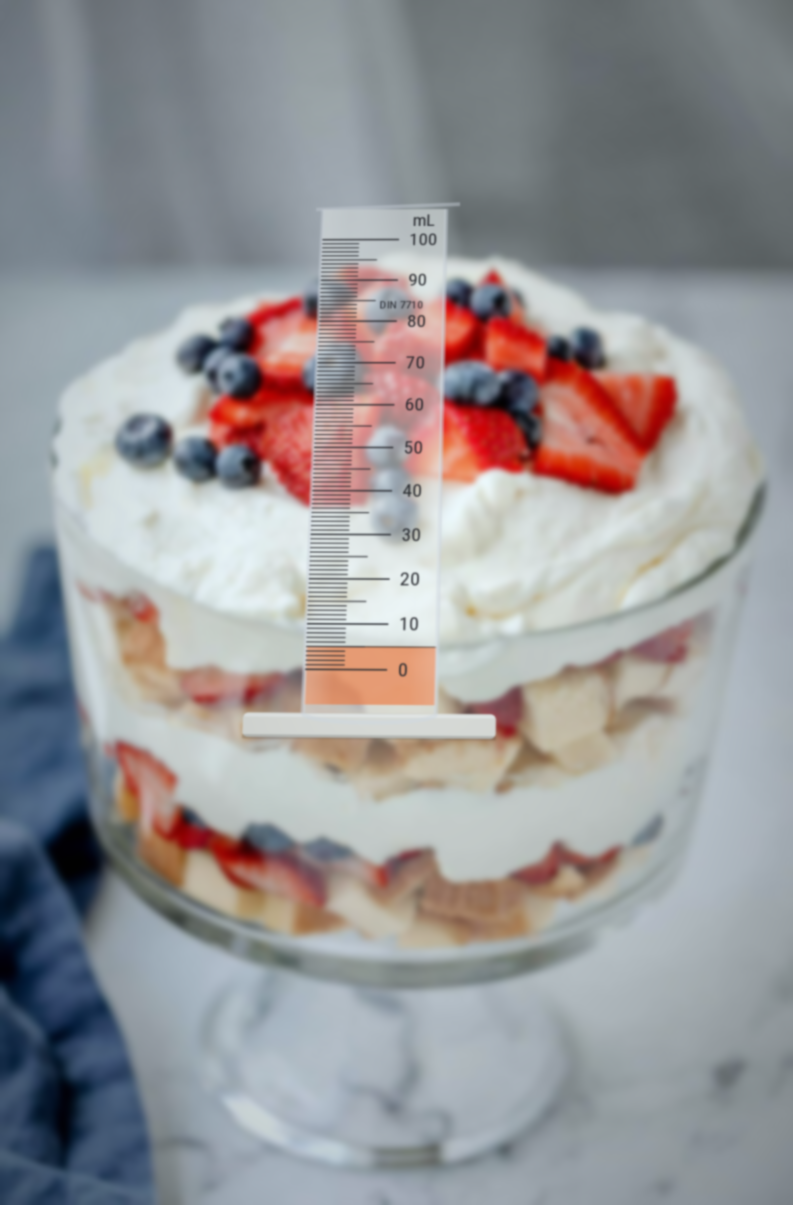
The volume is {"value": 5, "unit": "mL"}
